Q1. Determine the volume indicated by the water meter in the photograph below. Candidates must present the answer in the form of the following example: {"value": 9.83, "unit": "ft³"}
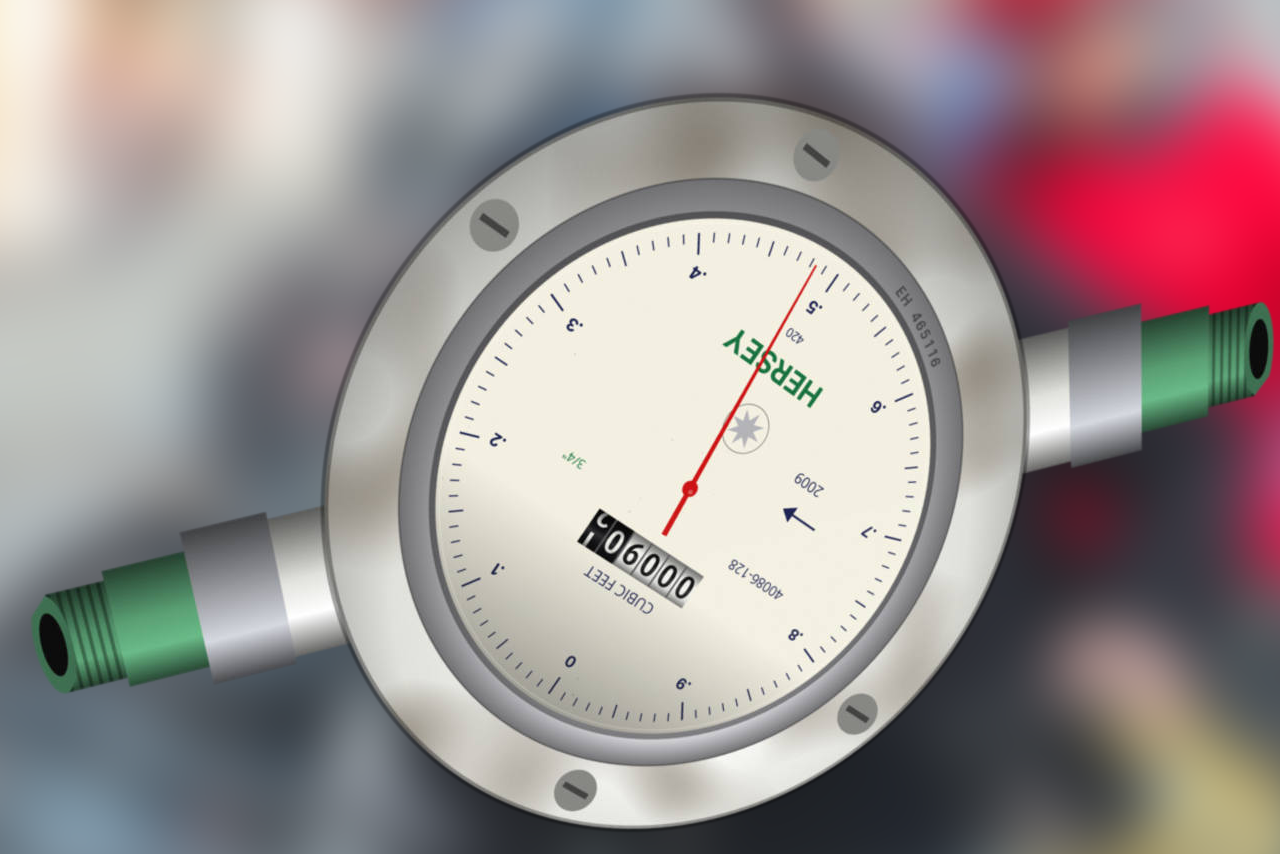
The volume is {"value": 901.48, "unit": "ft³"}
